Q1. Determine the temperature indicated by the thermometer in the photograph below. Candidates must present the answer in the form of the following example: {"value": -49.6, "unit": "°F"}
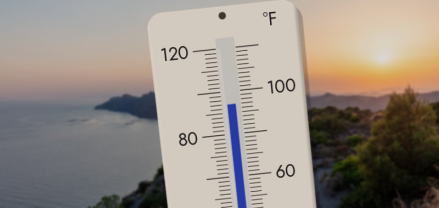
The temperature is {"value": 94, "unit": "°F"}
